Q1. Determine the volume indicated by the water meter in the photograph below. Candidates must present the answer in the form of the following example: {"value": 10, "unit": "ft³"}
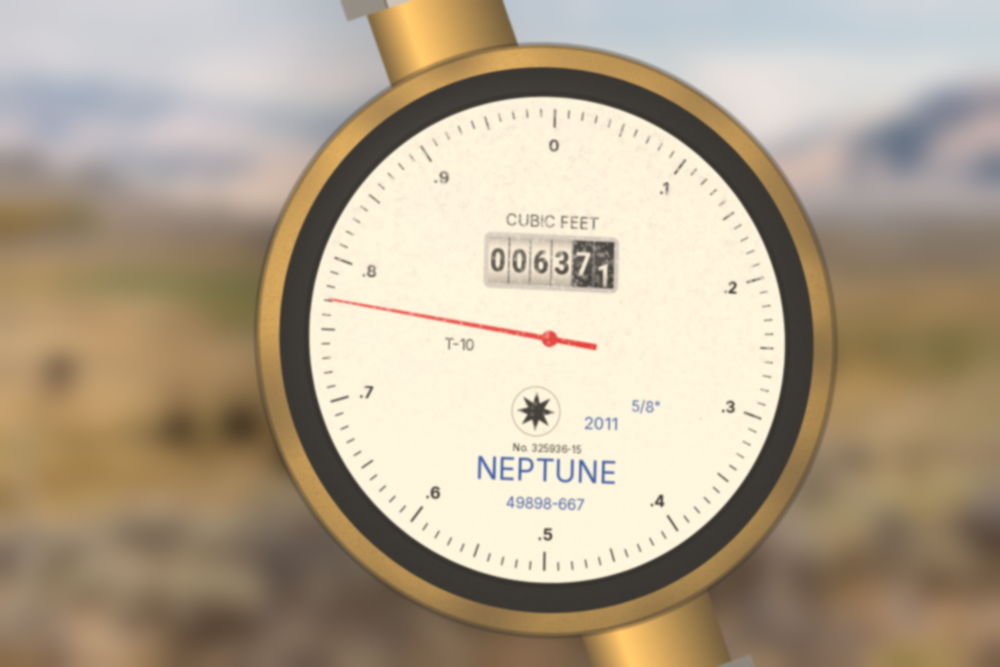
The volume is {"value": 6370.77, "unit": "ft³"}
